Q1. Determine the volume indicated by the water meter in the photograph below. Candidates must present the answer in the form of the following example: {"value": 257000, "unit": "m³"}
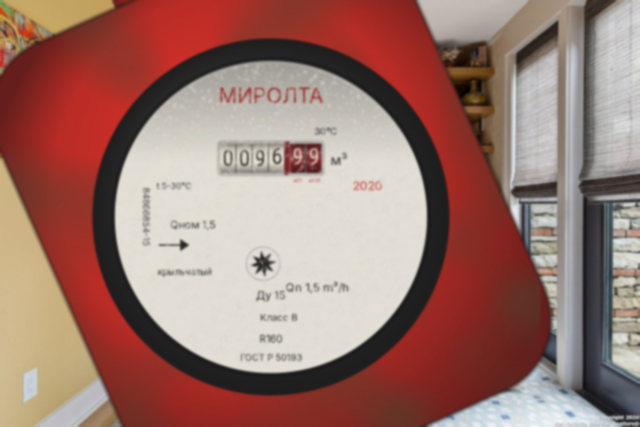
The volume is {"value": 96.99, "unit": "m³"}
